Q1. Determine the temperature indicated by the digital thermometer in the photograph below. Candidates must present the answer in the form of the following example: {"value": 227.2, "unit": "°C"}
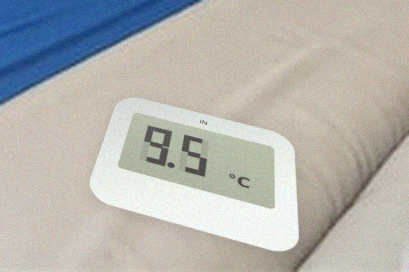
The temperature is {"value": 9.5, "unit": "°C"}
